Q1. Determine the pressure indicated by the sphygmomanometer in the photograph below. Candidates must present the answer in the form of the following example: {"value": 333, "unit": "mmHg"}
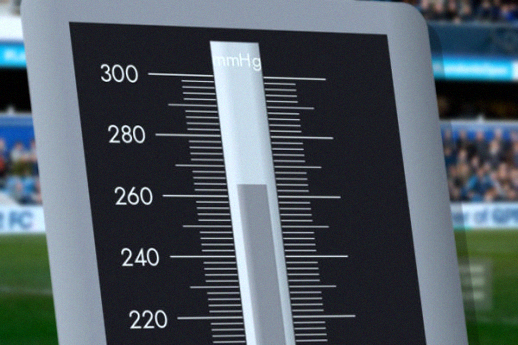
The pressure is {"value": 264, "unit": "mmHg"}
